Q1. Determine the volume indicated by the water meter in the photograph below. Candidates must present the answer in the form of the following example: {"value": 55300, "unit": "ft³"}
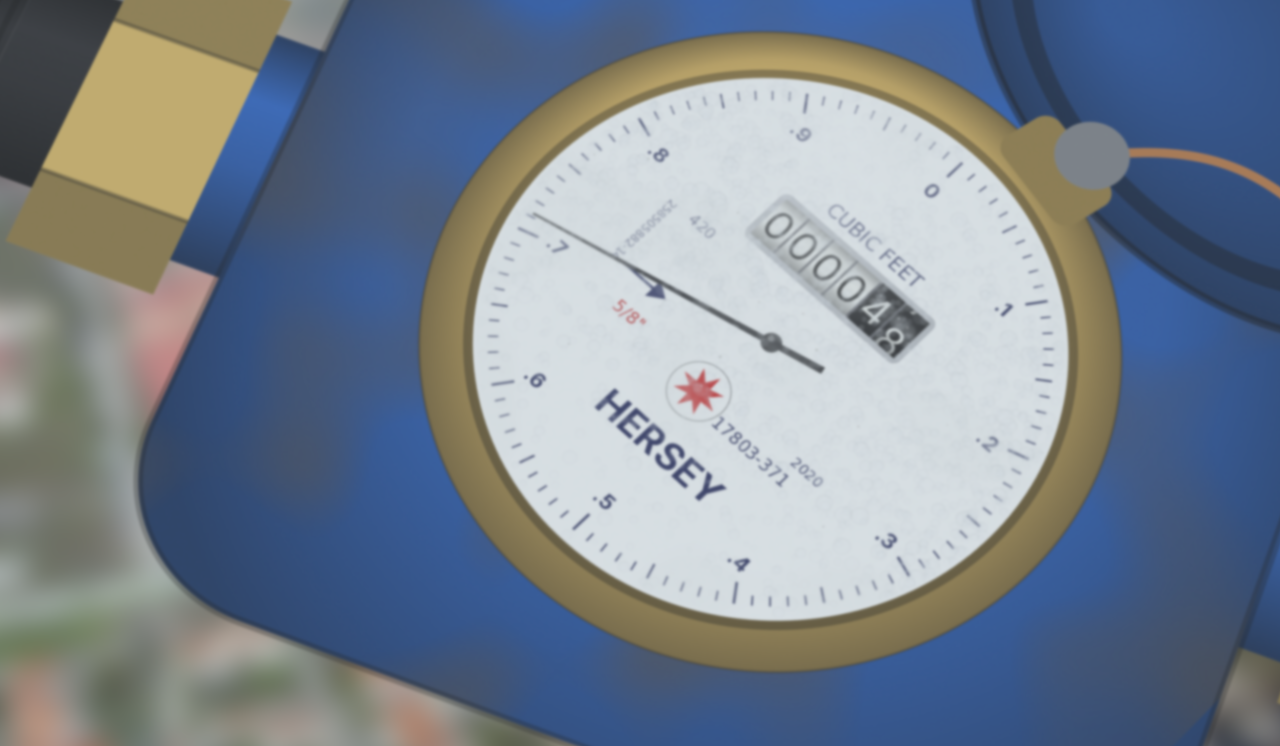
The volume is {"value": 47.71, "unit": "ft³"}
